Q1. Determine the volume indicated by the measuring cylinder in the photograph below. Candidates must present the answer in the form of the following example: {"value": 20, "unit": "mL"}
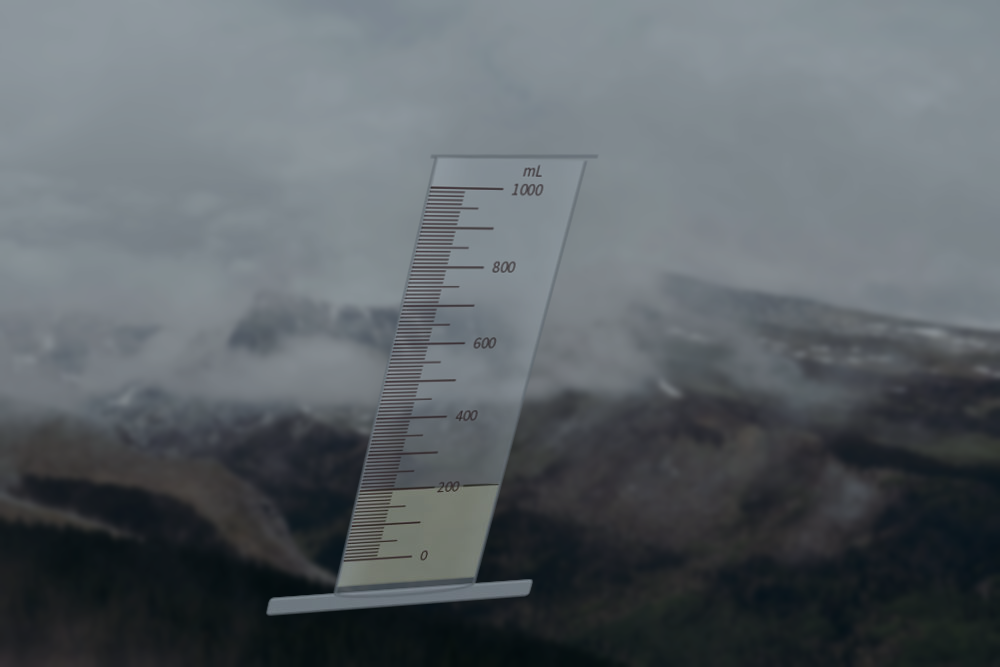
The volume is {"value": 200, "unit": "mL"}
